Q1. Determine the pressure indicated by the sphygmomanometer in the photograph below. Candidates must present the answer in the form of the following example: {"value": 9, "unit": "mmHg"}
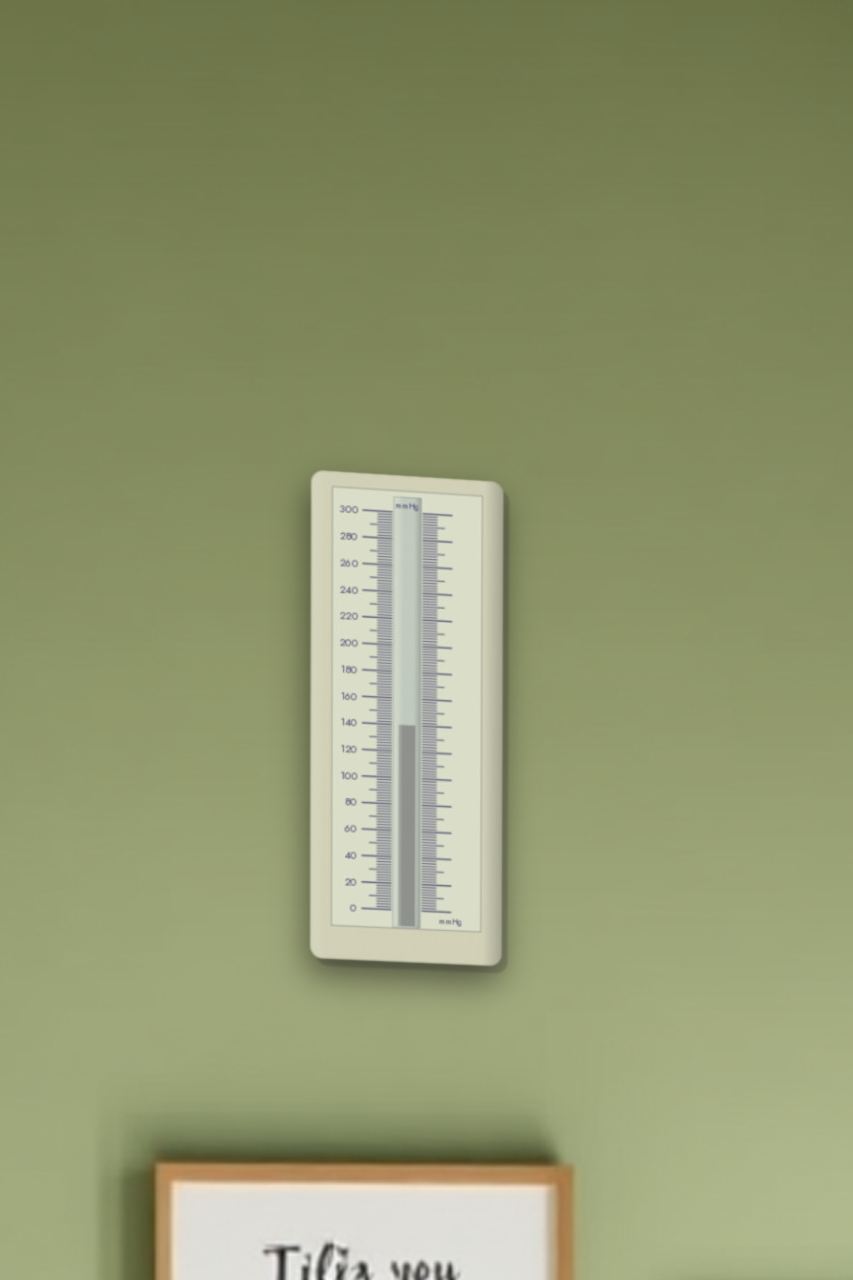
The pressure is {"value": 140, "unit": "mmHg"}
